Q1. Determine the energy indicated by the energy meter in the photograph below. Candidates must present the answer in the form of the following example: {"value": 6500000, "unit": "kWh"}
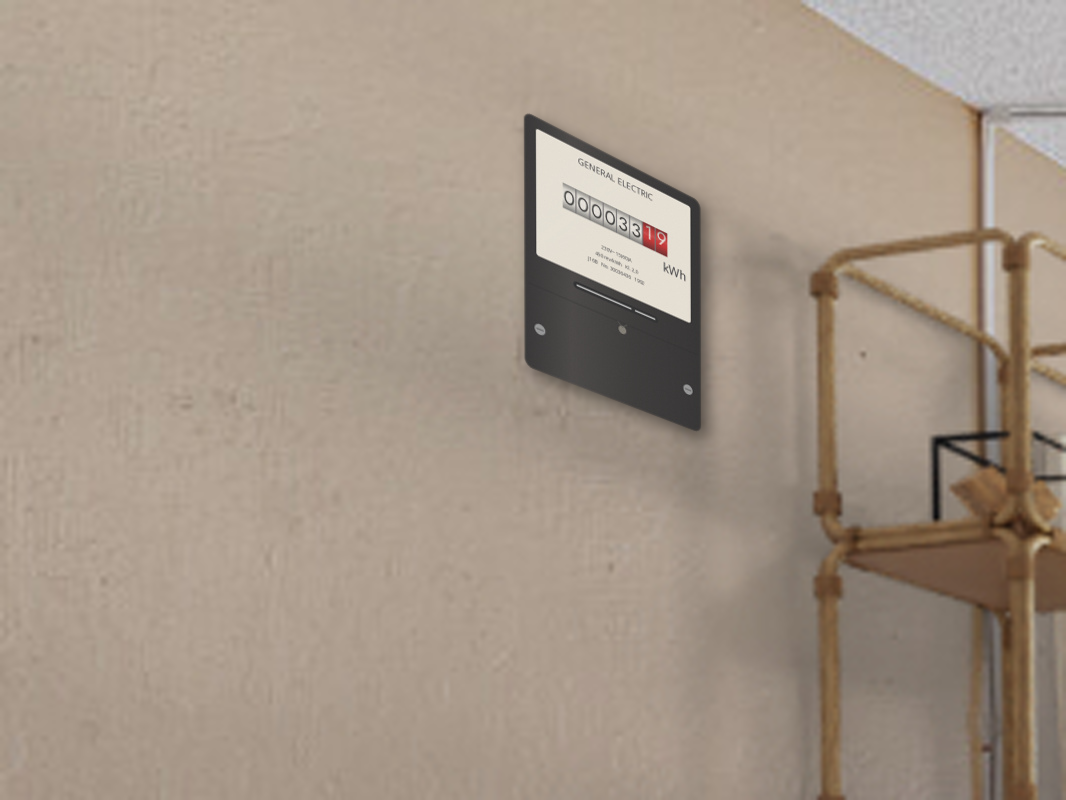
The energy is {"value": 33.19, "unit": "kWh"}
